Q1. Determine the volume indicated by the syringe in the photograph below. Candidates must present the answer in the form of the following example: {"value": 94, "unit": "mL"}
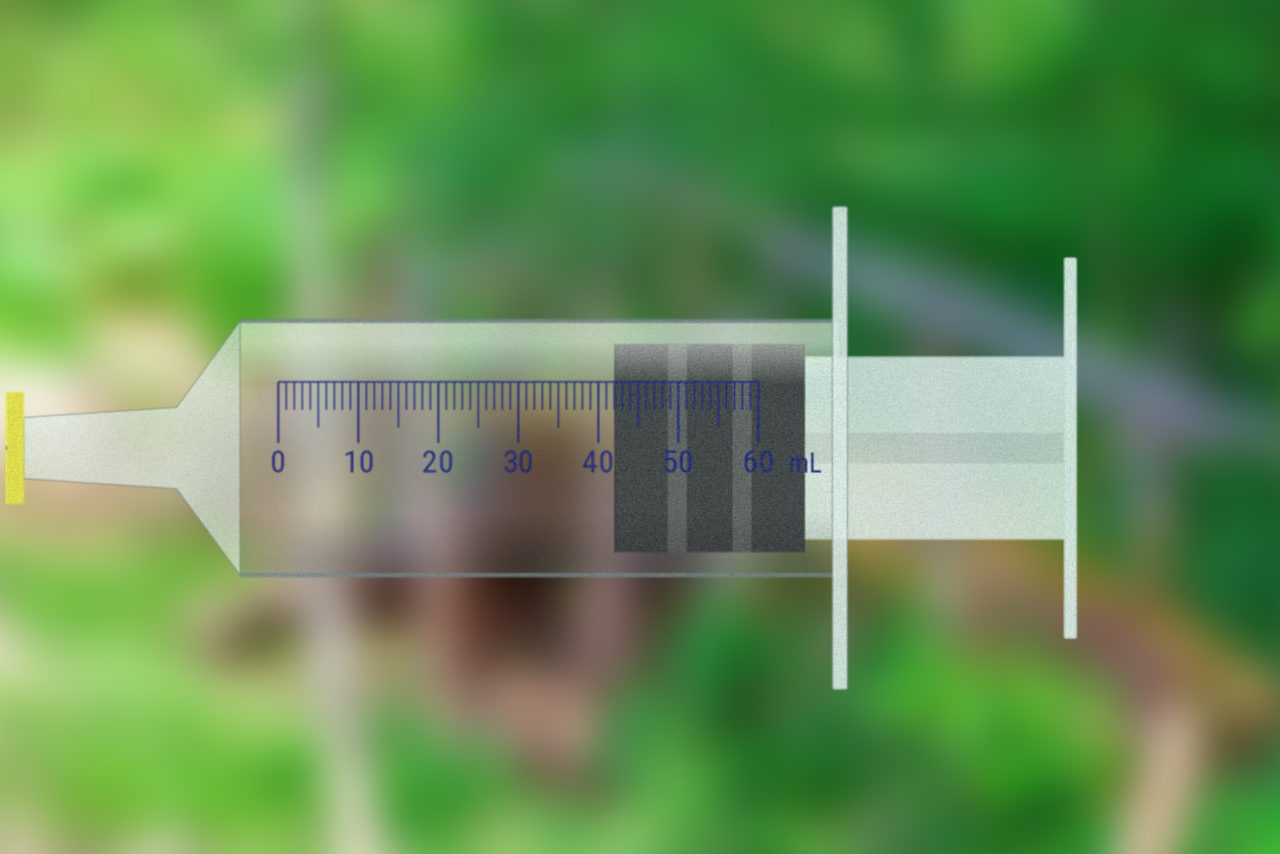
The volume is {"value": 42, "unit": "mL"}
